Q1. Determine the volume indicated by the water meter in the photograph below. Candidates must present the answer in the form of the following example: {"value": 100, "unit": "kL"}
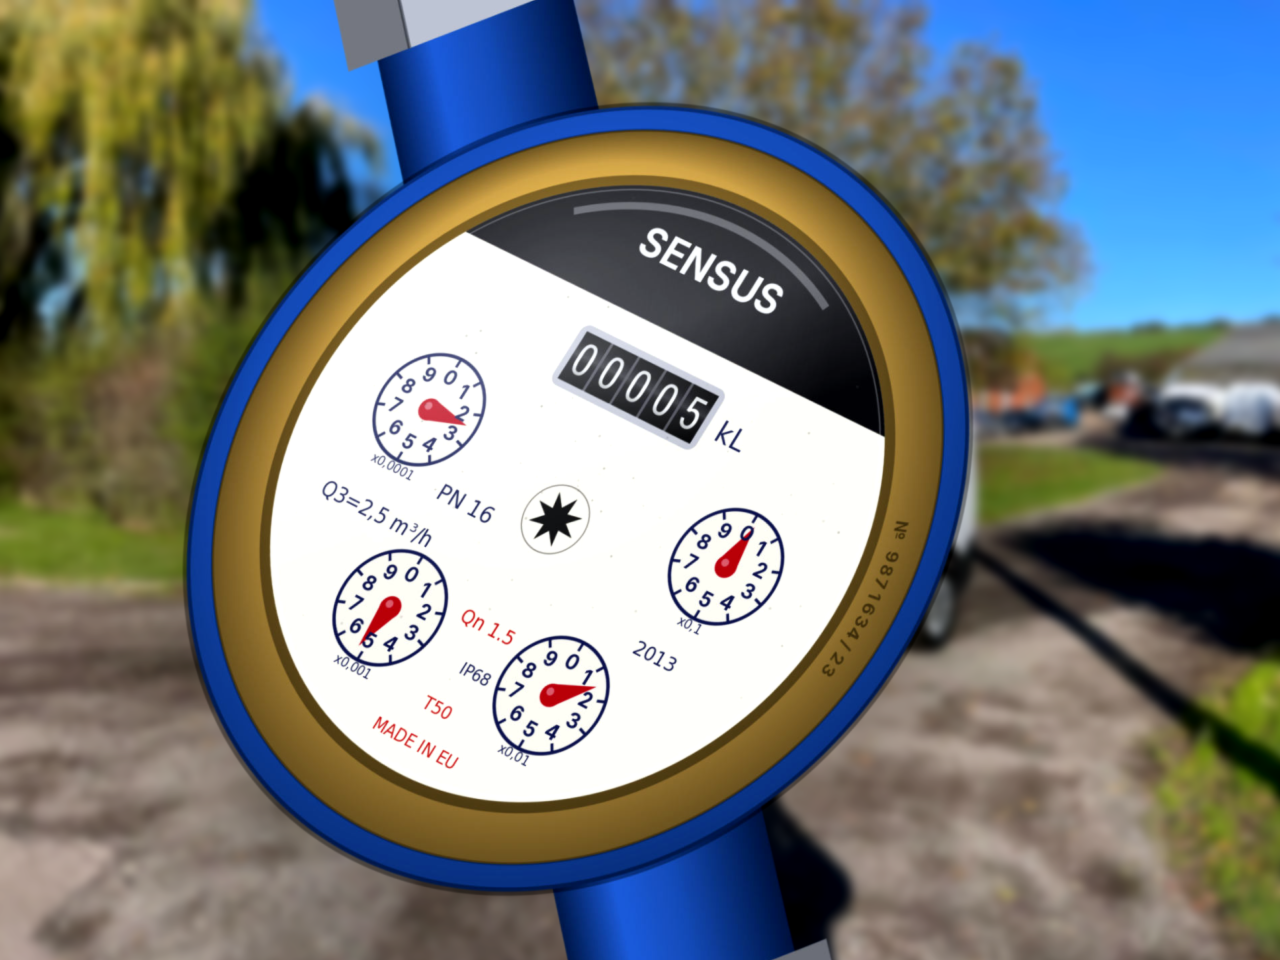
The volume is {"value": 5.0152, "unit": "kL"}
